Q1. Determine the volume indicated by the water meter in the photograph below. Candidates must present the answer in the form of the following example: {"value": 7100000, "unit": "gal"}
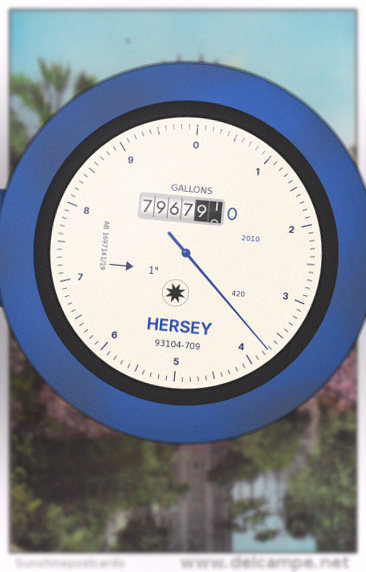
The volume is {"value": 7967913.7, "unit": "gal"}
